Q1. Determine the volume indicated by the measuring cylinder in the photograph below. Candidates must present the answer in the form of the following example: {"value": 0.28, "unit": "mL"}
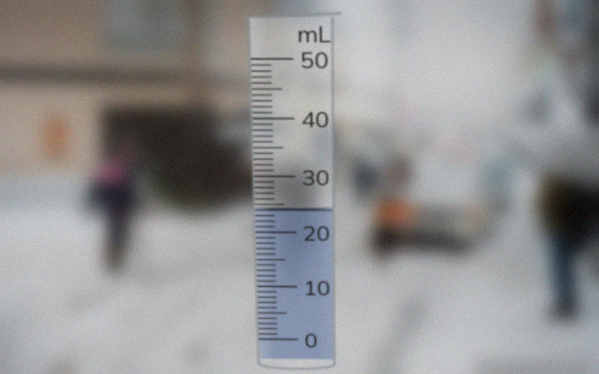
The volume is {"value": 24, "unit": "mL"}
